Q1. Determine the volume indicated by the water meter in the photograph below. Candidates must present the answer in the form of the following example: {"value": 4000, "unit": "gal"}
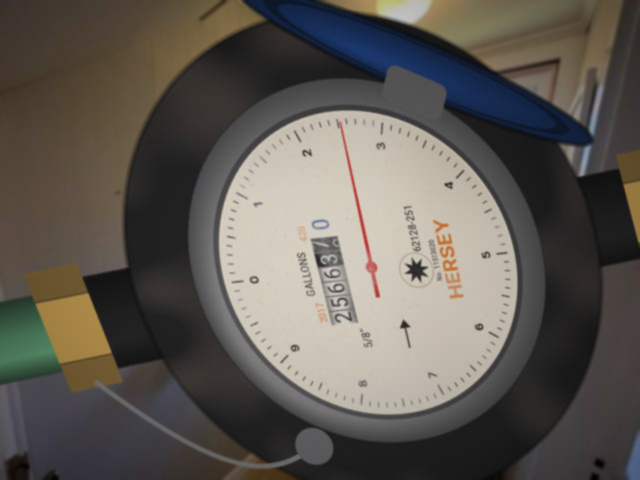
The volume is {"value": 2566372.5, "unit": "gal"}
